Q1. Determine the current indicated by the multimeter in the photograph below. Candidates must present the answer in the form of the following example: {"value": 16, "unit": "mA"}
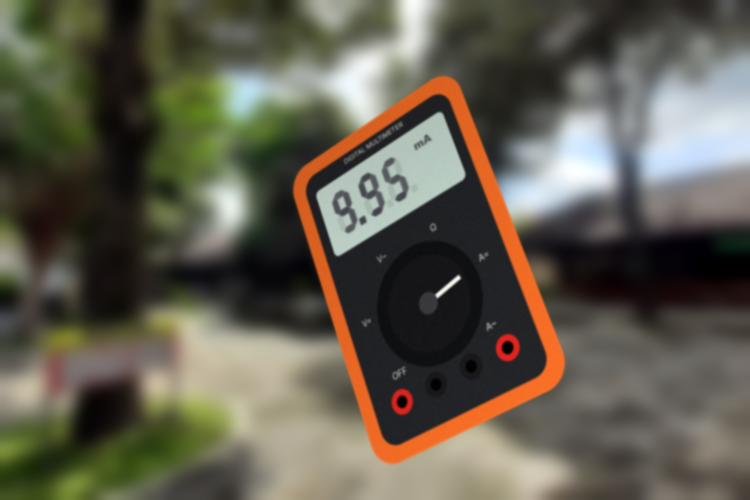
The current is {"value": 9.95, "unit": "mA"}
